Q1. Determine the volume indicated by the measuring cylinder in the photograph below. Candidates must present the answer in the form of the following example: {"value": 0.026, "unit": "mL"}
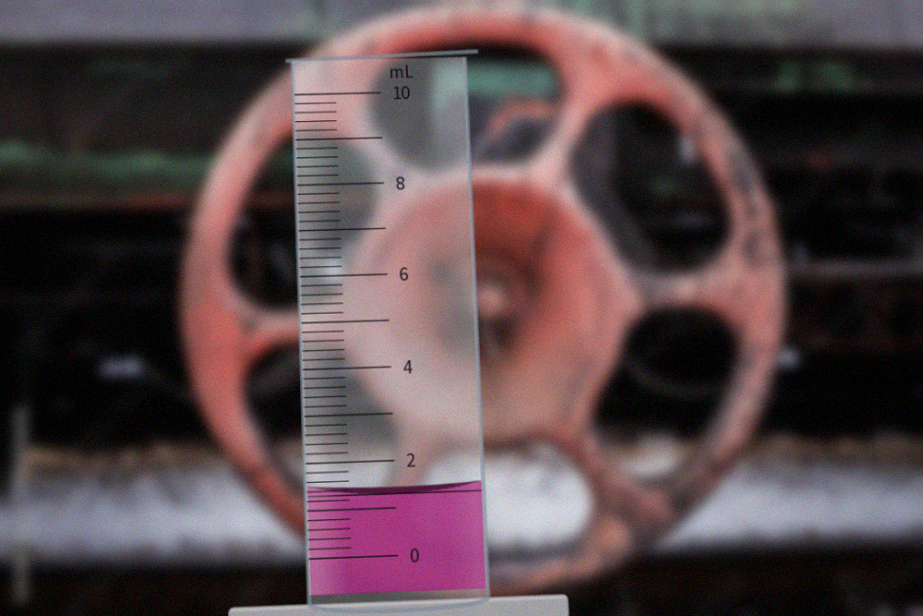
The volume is {"value": 1.3, "unit": "mL"}
